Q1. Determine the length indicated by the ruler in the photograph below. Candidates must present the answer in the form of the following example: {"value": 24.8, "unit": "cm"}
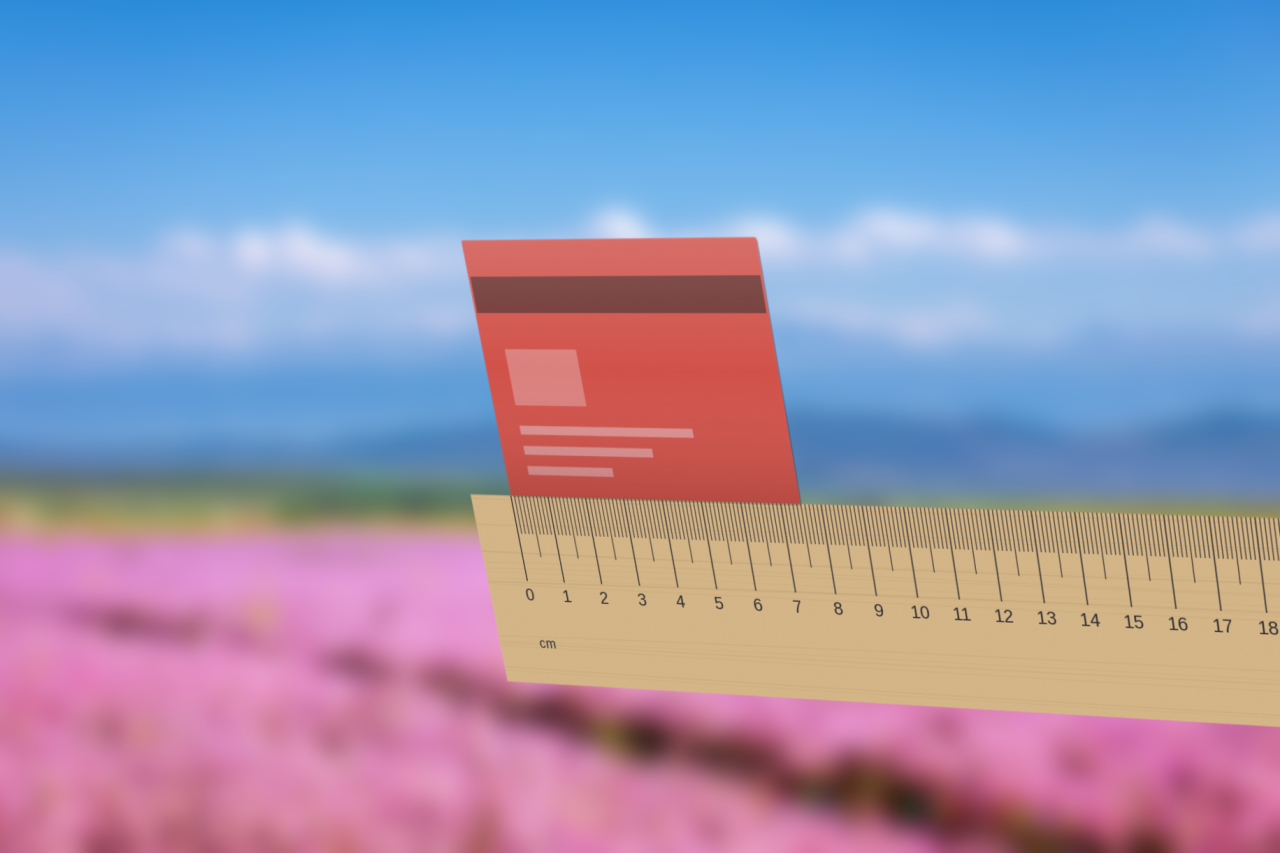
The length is {"value": 7.5, "unit": "cm"}
